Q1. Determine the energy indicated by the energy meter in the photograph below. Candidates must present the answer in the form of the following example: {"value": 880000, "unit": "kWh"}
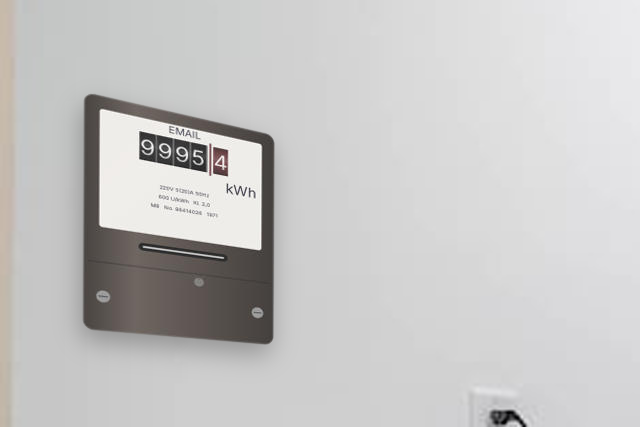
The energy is {"value": 9995.4, "unit": "kWh"}
